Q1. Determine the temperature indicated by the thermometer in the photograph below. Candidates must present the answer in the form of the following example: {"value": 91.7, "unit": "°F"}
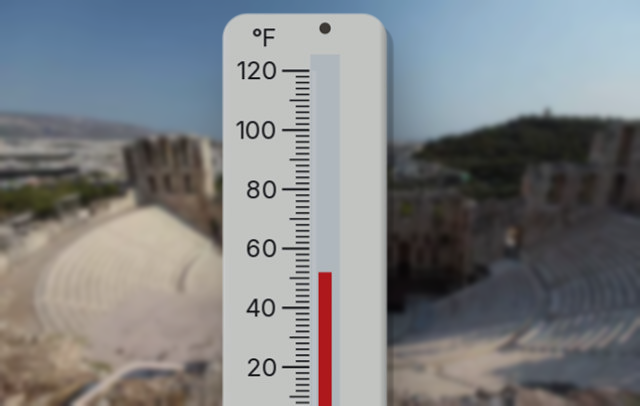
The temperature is {"value": 52, "unit": "°F"}
